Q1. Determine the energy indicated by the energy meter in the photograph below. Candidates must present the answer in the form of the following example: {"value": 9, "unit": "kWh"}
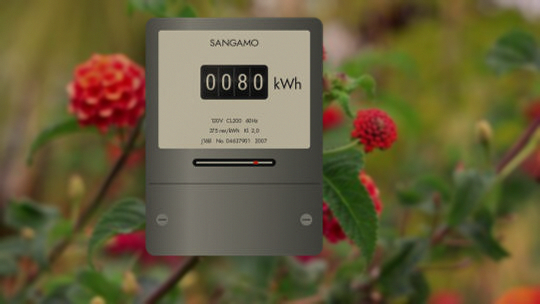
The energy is {"value": 80, "unit": "kWh"}
